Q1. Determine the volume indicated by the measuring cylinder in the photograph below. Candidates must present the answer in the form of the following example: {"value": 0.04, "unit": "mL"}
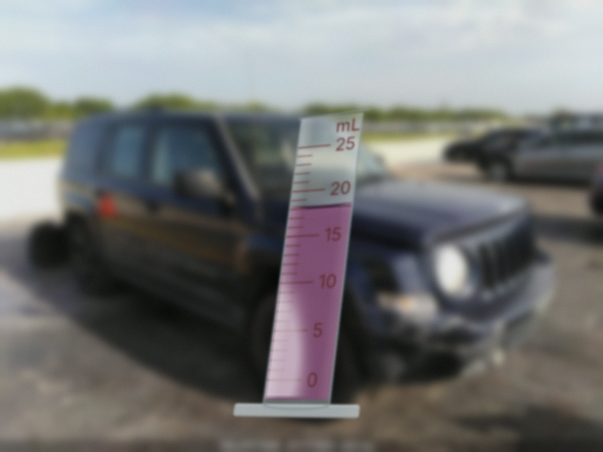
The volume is {"value": 18, "unit": "mL"}
